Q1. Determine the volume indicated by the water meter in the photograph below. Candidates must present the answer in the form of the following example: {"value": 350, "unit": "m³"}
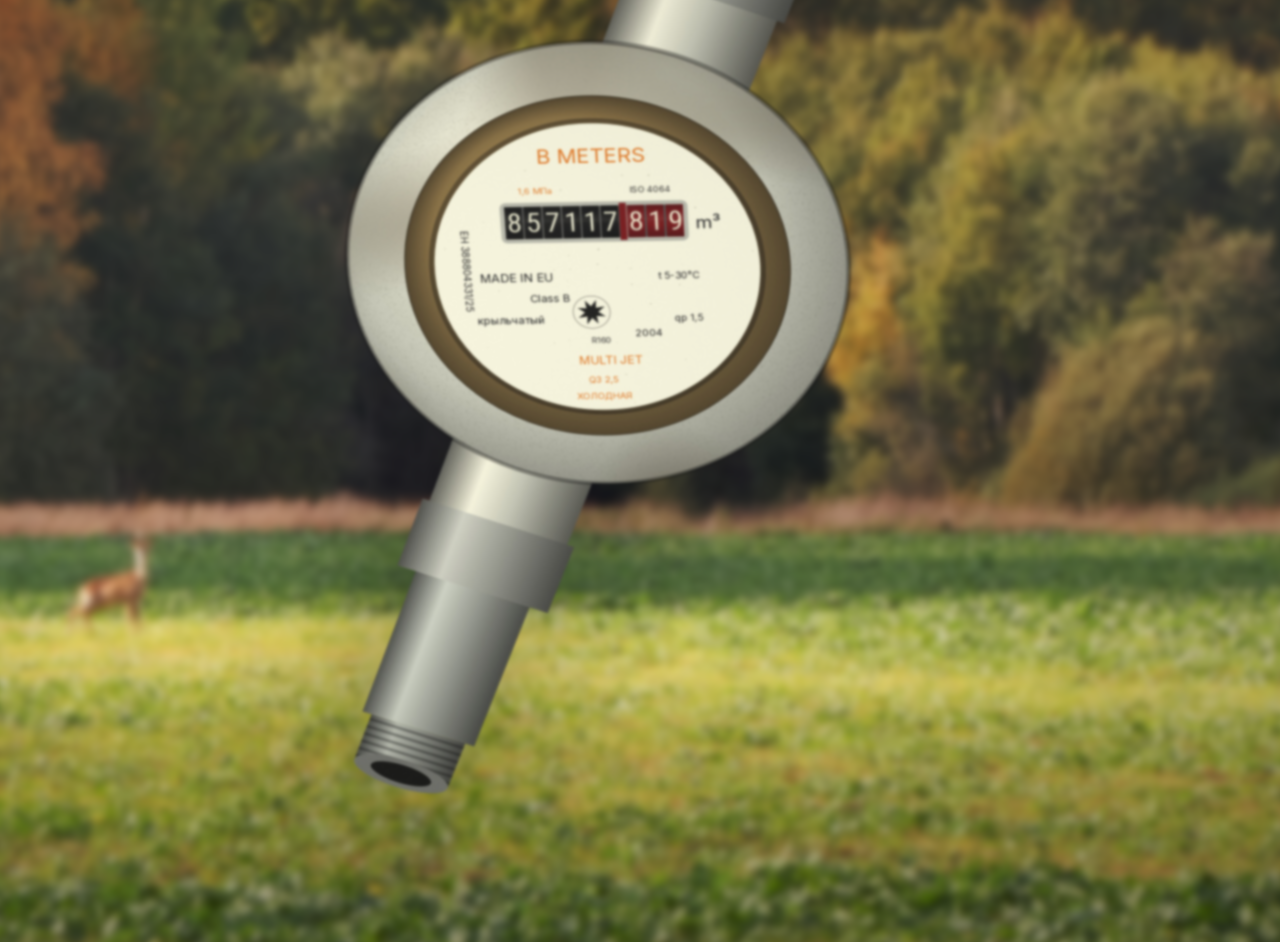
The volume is {"value": 857117.819, "unit": "m³"}
